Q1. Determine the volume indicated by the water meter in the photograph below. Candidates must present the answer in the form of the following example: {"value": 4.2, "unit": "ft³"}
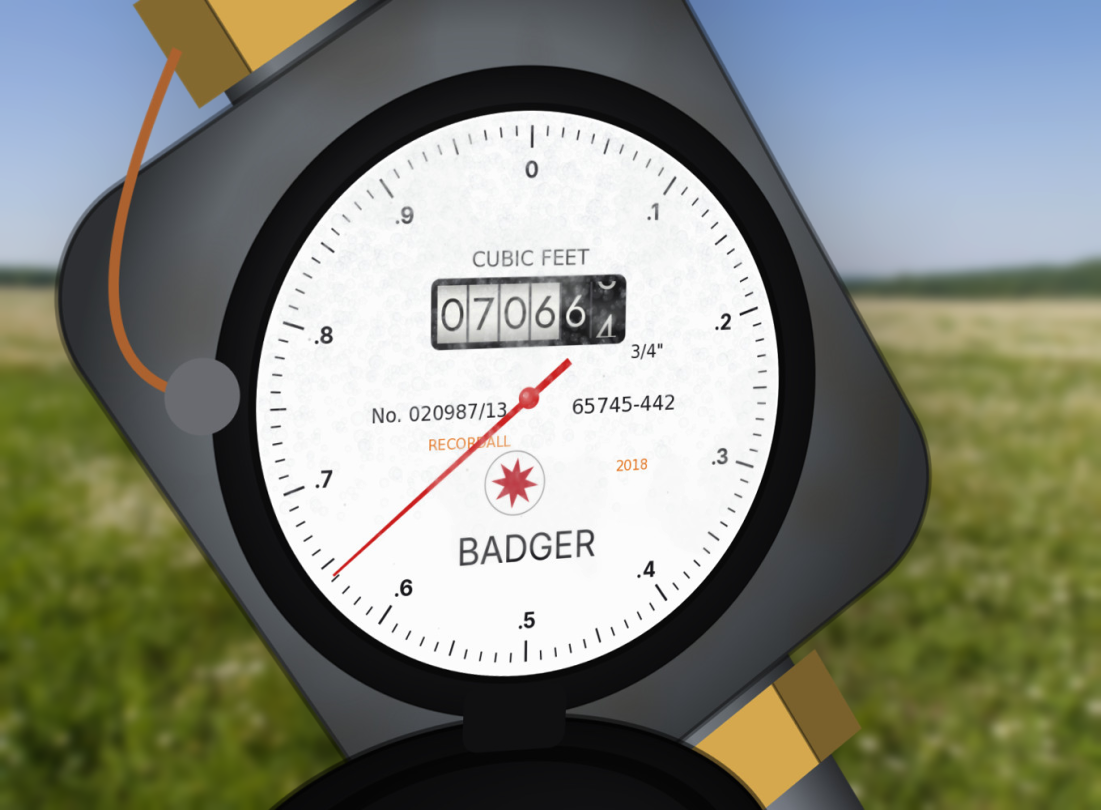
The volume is {"value": 70663.64, "unit": "ft³"}
